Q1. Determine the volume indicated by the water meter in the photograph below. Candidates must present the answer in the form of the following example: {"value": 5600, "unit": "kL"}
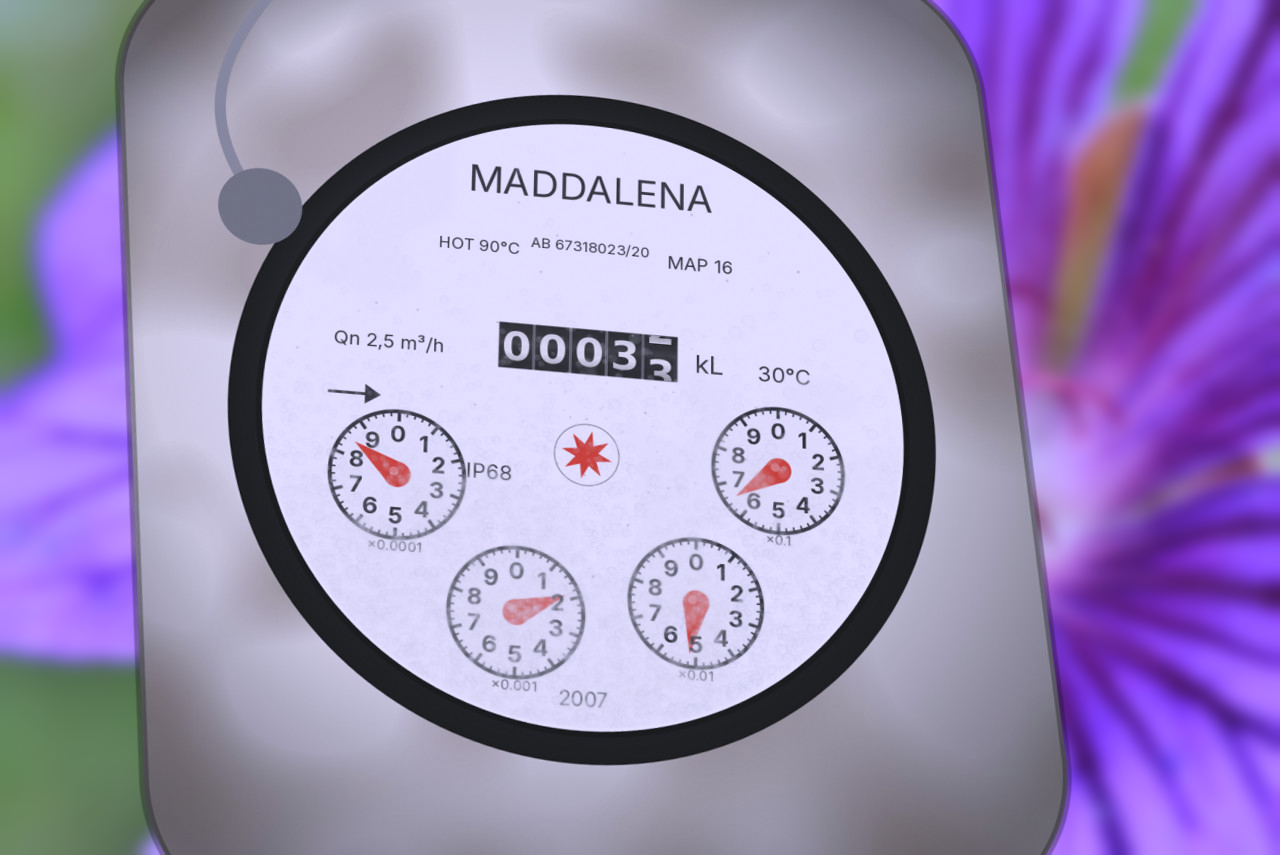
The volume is {"value": 32.6518, "unit": "kL"}
